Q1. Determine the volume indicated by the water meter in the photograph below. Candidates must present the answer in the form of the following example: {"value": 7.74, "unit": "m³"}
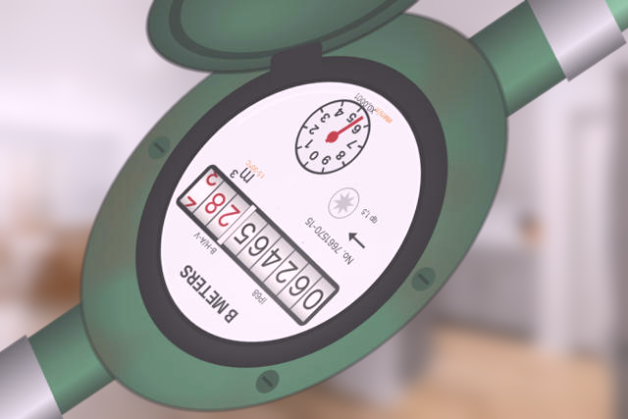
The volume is {"value": 62465.2825, "unit": "m³"}
